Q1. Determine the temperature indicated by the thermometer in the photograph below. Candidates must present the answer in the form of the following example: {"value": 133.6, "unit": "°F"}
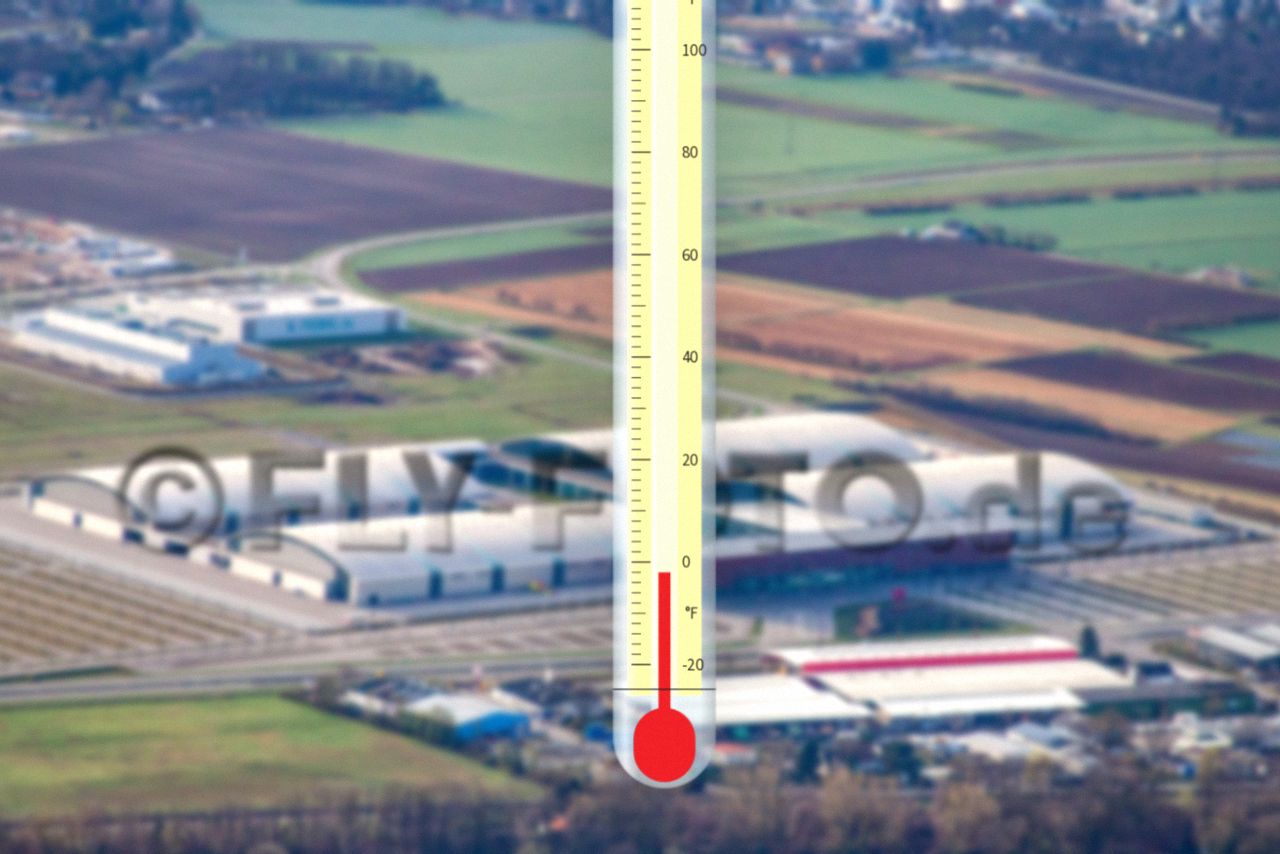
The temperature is {"value": -2, "unit": "°F"}
